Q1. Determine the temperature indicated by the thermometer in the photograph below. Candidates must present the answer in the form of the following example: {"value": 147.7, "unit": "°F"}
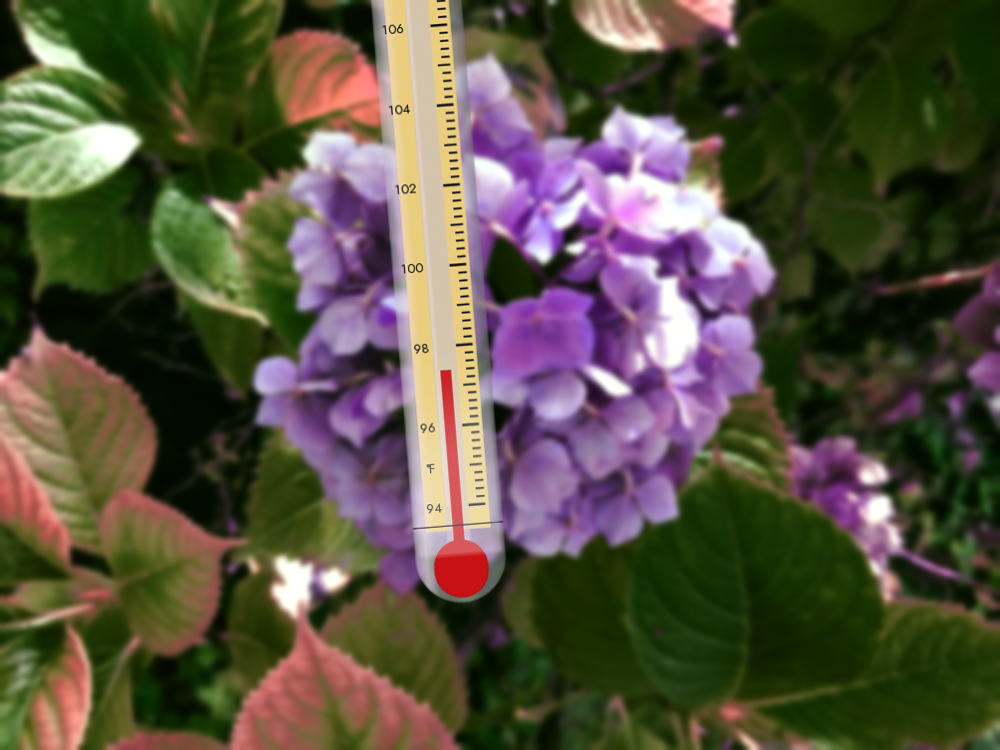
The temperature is {"value": 97.4, "unit": "°F"}
